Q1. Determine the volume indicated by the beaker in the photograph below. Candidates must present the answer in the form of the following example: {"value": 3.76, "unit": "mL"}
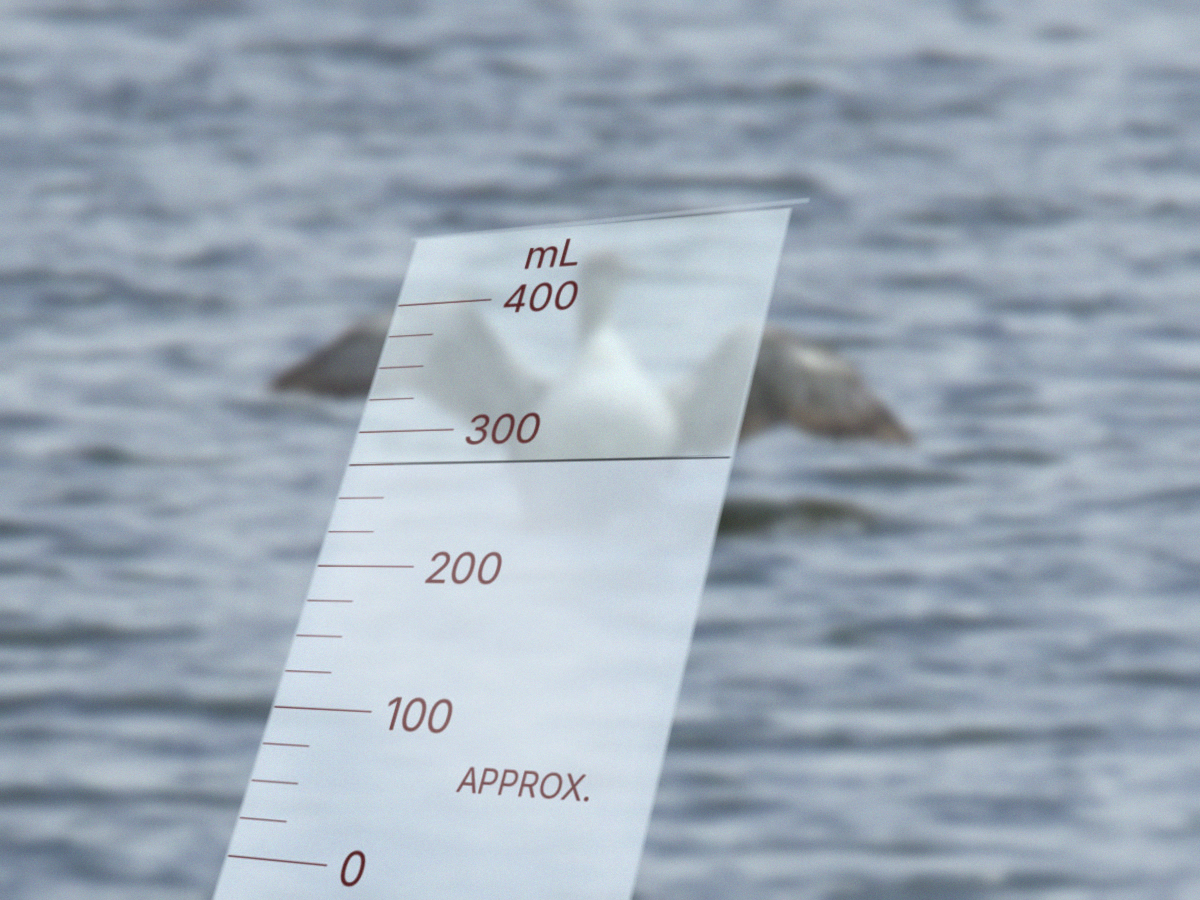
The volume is {"value": 275, "unit": "mL"}
